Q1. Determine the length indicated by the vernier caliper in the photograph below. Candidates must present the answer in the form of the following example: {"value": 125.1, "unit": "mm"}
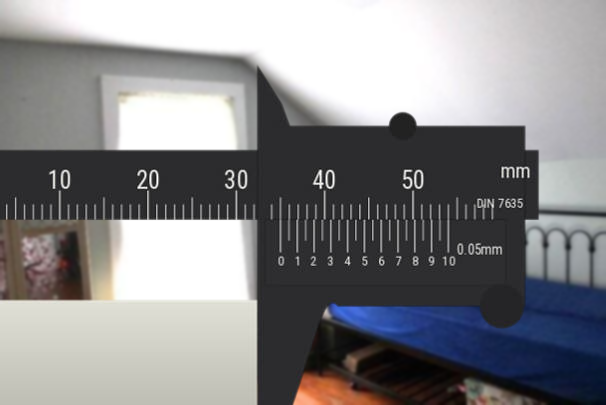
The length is {"value": 35.0, "unit": "mm"}
